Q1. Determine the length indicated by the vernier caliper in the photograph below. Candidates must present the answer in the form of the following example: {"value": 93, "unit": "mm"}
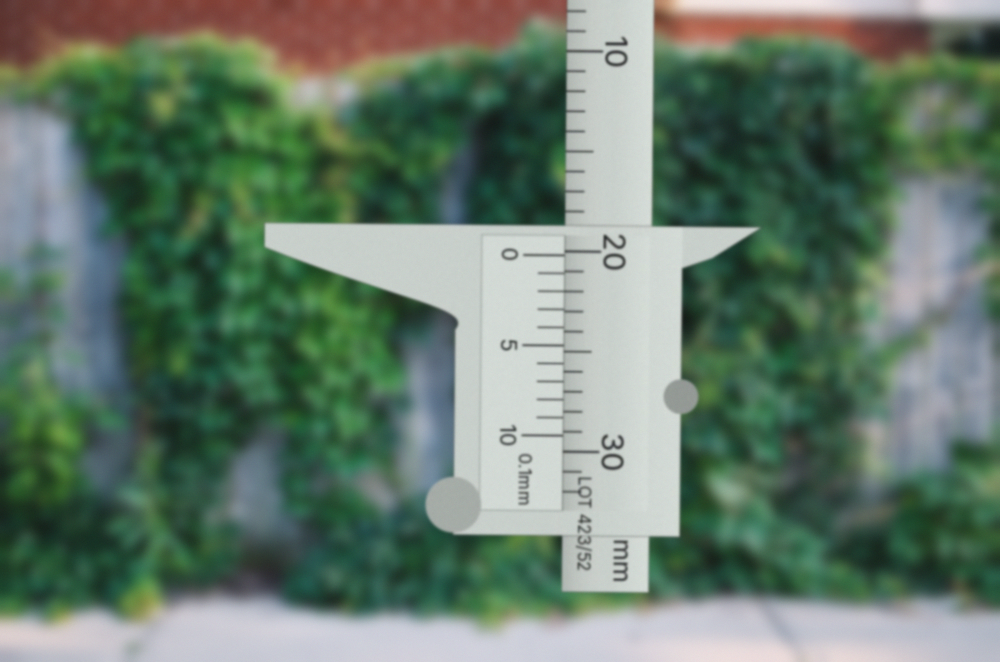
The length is {"value": 20.2, "unit": "mm"}
